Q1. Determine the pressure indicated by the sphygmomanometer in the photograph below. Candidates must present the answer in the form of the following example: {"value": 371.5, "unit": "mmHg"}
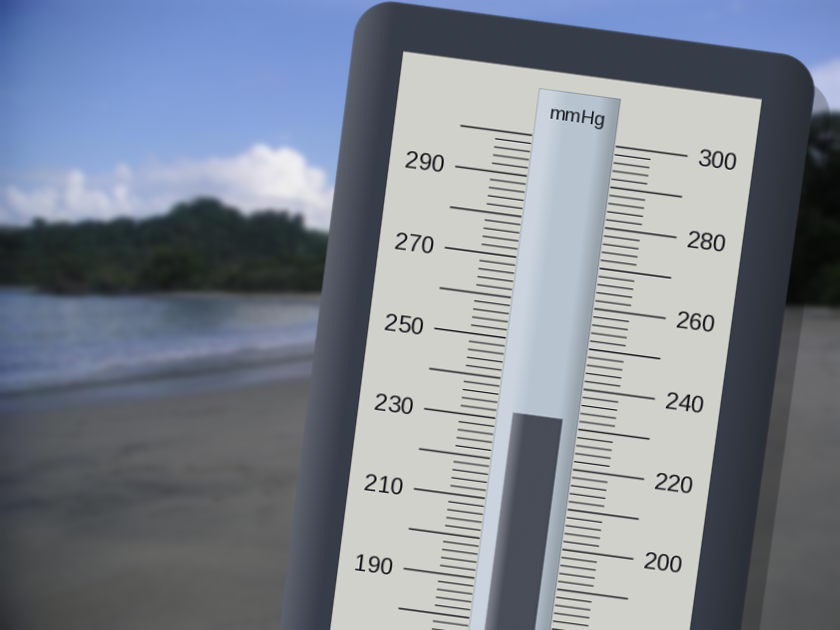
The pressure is {"value": 232, "unit": "mmHg"}
